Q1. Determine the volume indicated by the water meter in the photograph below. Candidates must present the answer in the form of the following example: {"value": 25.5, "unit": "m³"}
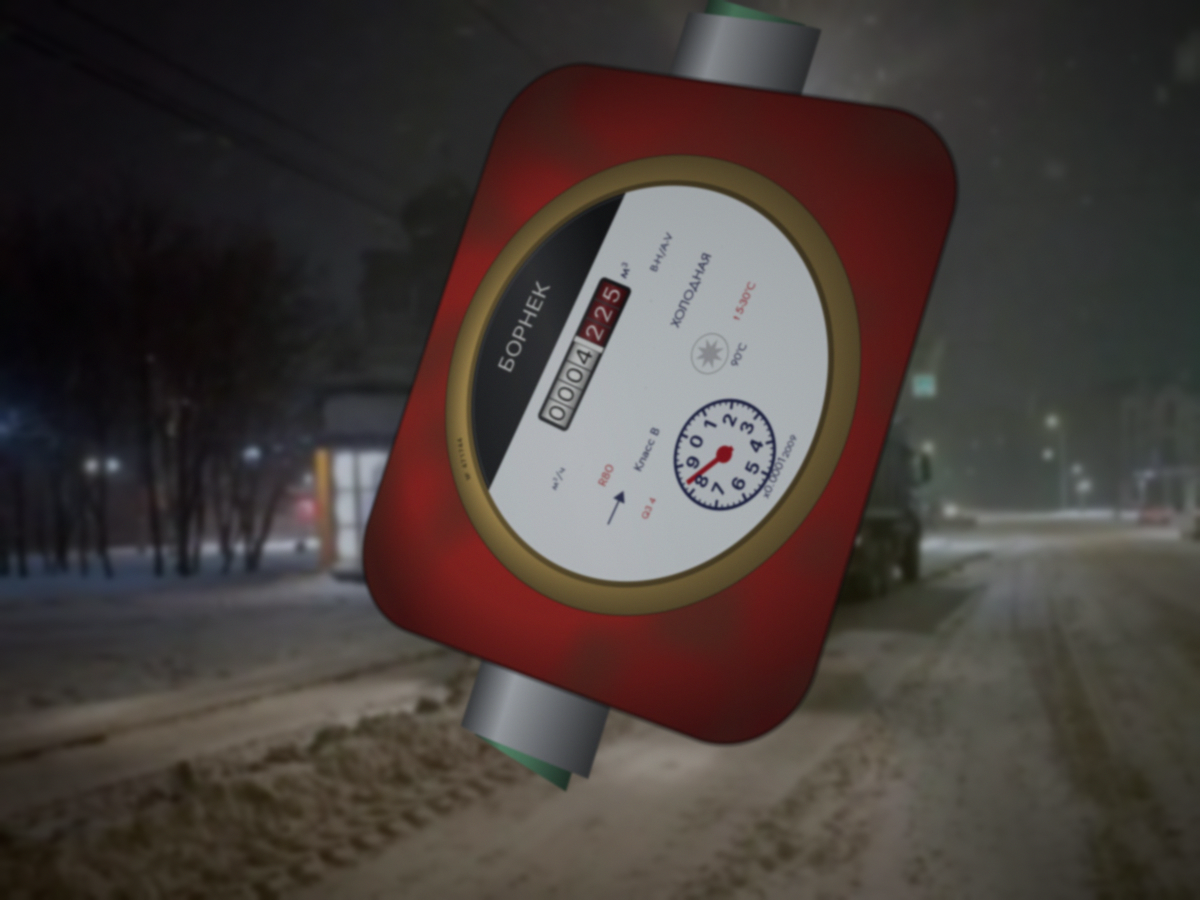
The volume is {"value": 4.2258, "unit": "m³"}
